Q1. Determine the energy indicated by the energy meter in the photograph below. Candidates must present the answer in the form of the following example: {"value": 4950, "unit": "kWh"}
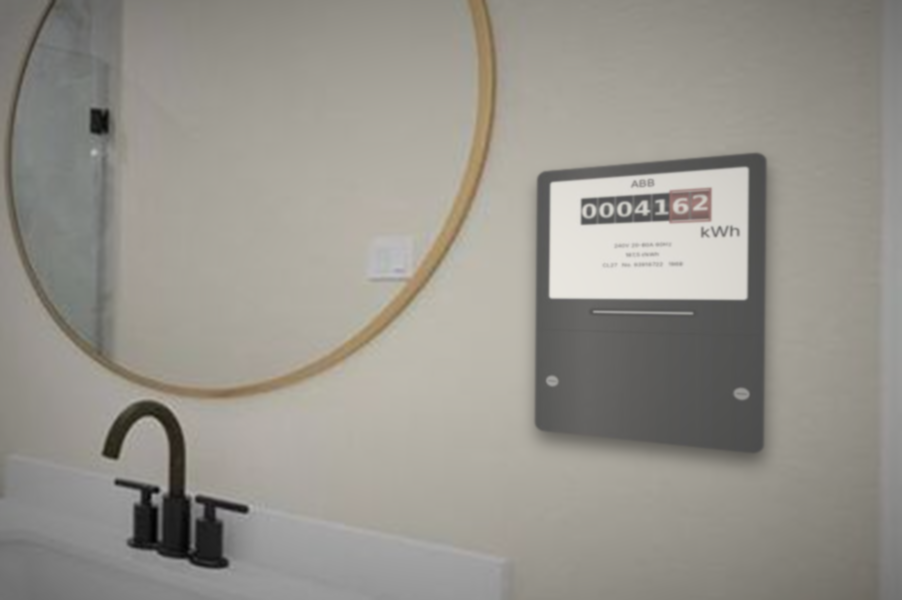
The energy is {"value": 41.62, "unit": "kWh"}
